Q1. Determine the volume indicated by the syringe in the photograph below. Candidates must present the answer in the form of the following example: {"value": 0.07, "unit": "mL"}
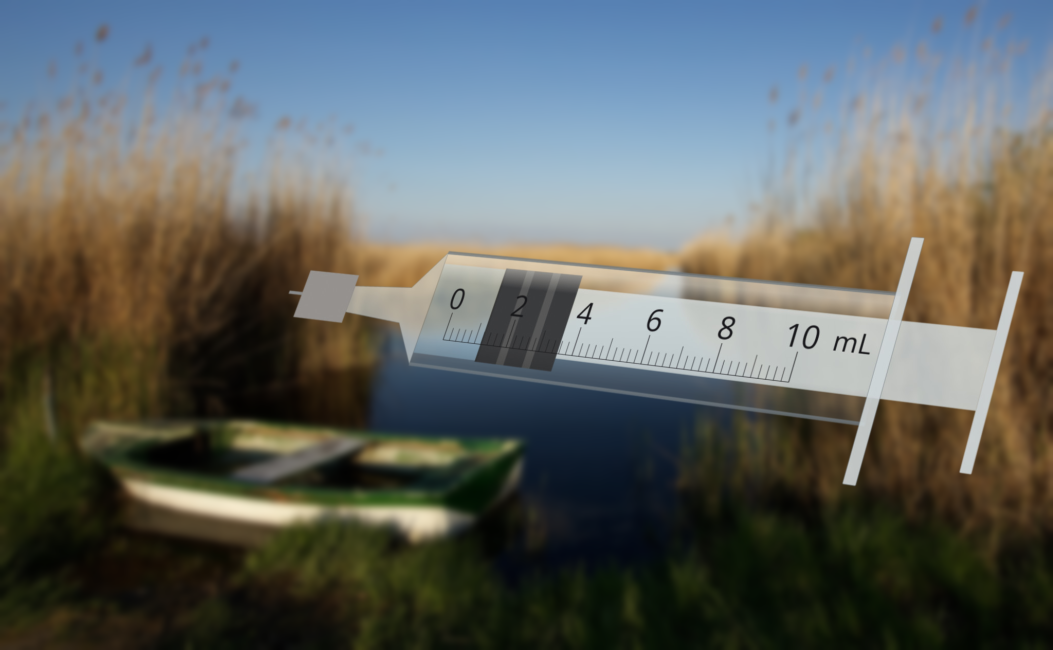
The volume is {"value": 1.2, "unit": "mL"}
